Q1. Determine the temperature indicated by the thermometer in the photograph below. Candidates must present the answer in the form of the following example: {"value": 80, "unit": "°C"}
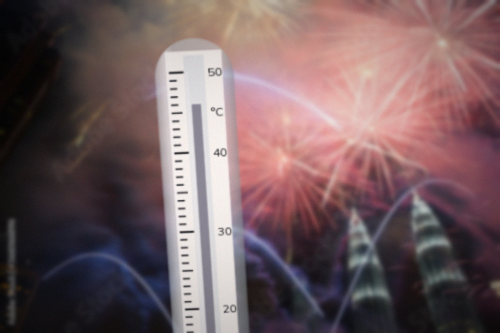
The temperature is {"value": 46, "unit": "°C"}
